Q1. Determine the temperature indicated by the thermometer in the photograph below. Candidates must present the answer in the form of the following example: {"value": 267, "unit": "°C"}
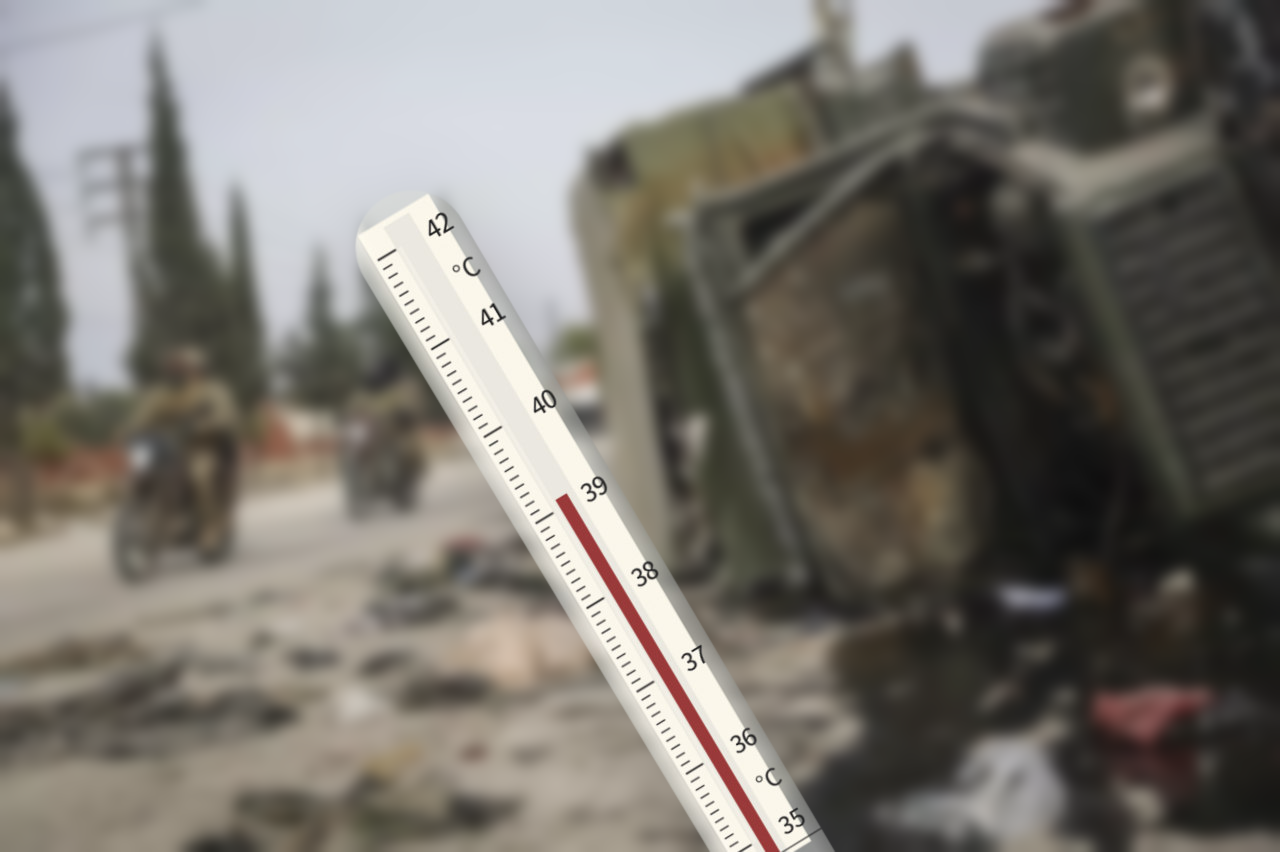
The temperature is {"value": 39.1, "unit": "°C"}
